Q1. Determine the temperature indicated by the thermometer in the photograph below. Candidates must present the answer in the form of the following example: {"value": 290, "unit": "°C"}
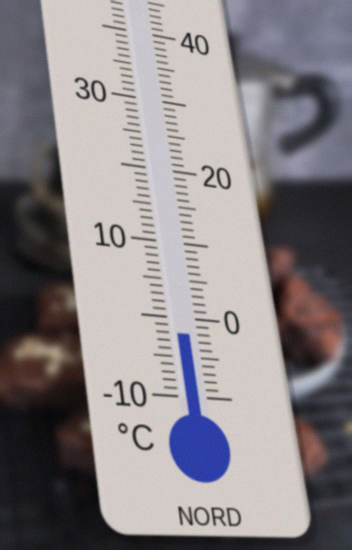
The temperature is {"value": -2, "unit": "°C"}
